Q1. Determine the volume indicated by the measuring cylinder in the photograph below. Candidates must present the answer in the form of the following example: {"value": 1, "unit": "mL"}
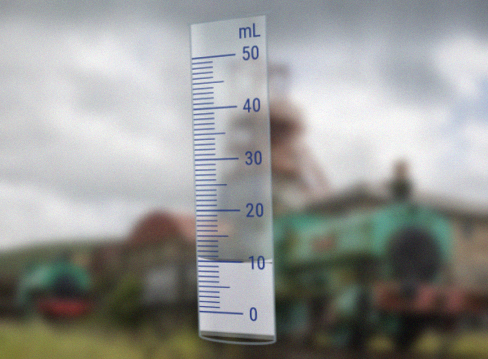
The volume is {"value": 10, "unit": "mL"}
